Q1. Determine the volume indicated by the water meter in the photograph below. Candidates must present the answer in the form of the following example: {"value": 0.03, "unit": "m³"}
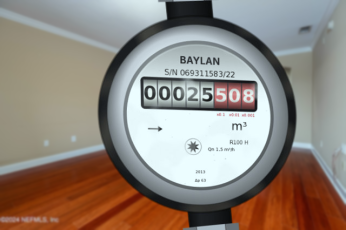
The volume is {"value": 25.508, "unit": "m³"}
